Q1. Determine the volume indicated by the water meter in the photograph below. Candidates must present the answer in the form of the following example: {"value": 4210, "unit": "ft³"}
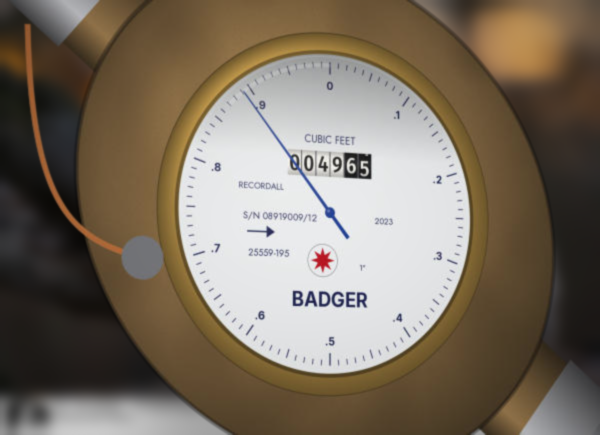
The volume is {"value": 4964.89, "unit": "ft³"}
